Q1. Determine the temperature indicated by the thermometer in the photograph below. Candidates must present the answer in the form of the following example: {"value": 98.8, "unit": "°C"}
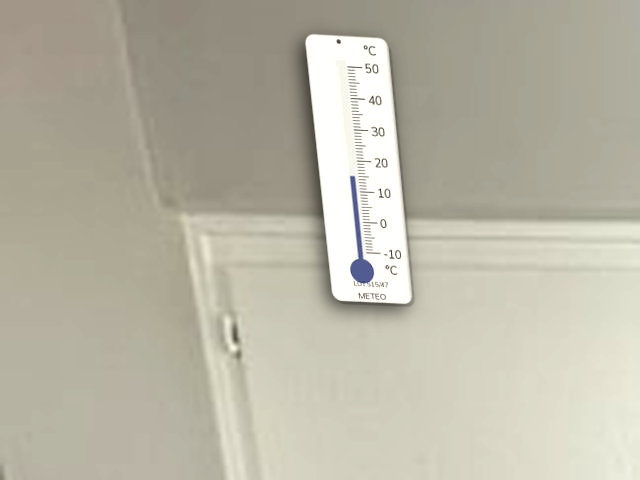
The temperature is {"value": 15, "unit": "°C"}
